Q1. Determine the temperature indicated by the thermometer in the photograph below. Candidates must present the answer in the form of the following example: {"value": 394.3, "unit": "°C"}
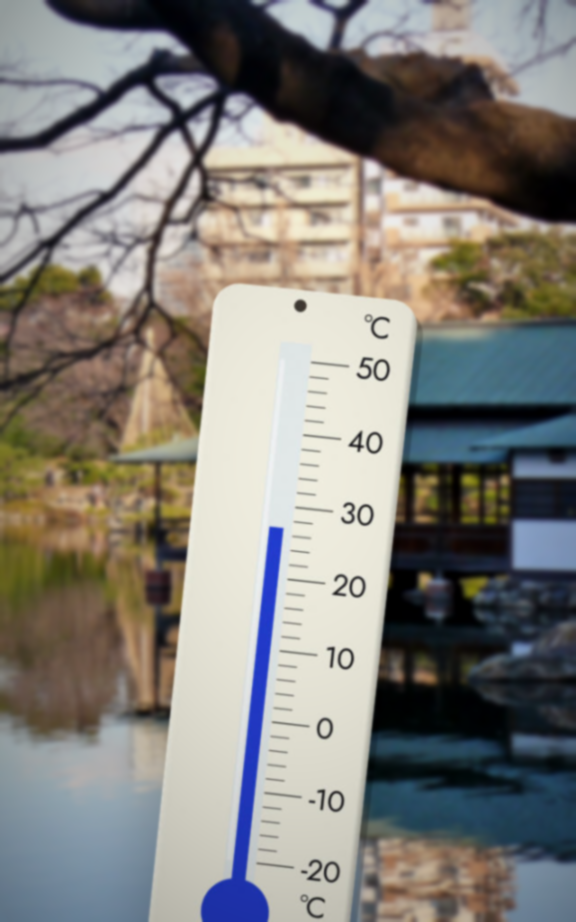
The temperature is {"value": 27, "unit": "°C"}
